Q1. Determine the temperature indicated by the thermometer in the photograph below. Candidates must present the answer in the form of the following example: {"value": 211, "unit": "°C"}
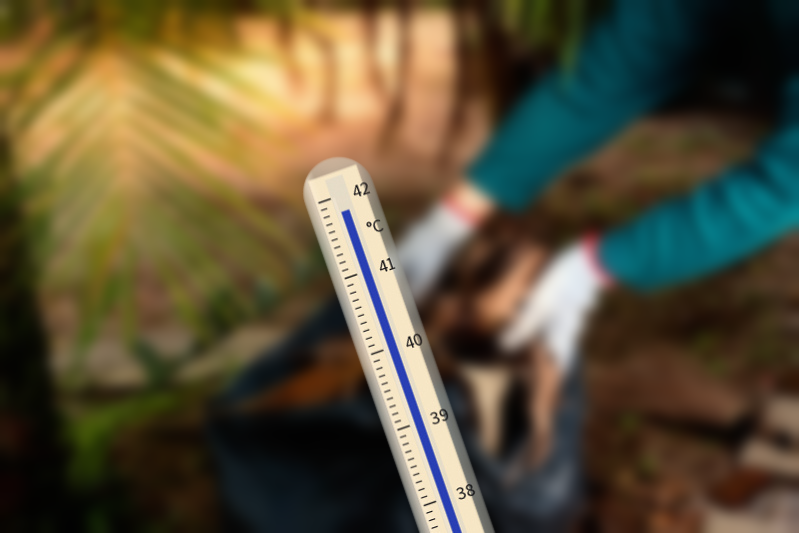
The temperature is {"value": 41.8, "unit": "°C"}
